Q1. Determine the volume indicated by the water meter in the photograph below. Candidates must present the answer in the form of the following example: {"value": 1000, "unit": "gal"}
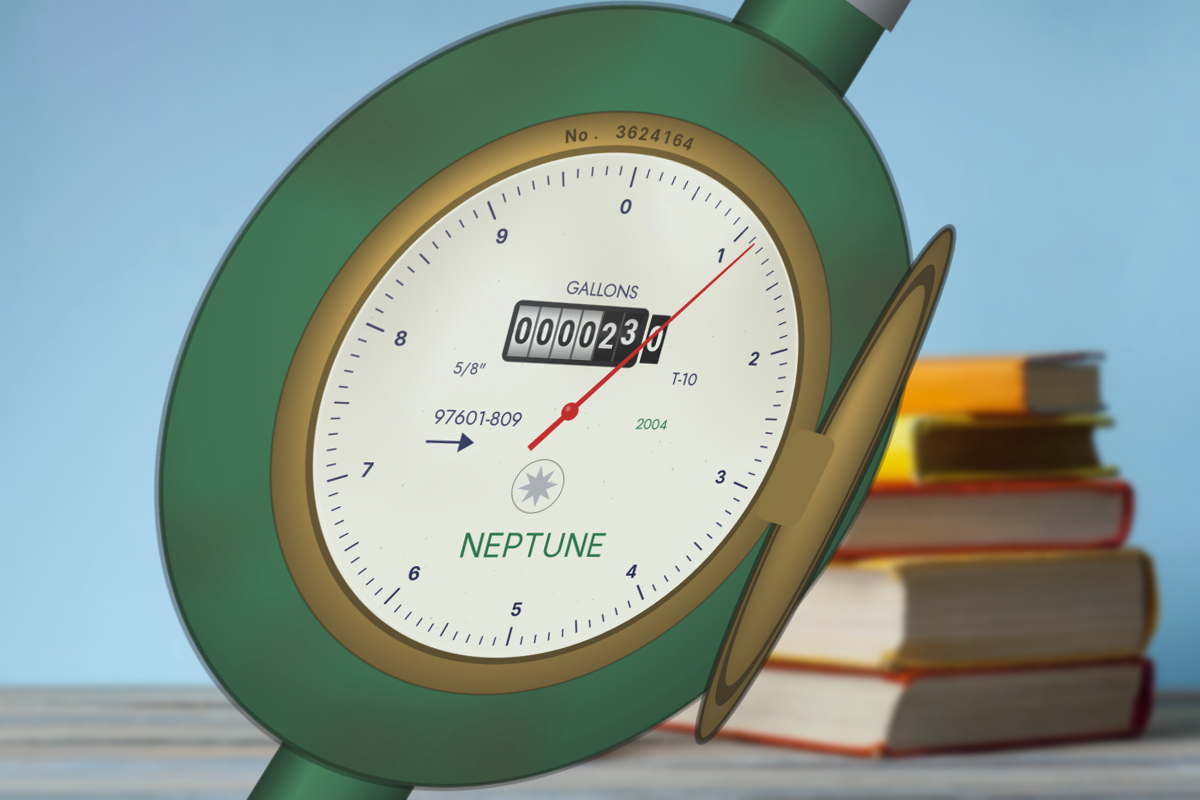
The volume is {"value": 231.1, "unit": "gal"}
